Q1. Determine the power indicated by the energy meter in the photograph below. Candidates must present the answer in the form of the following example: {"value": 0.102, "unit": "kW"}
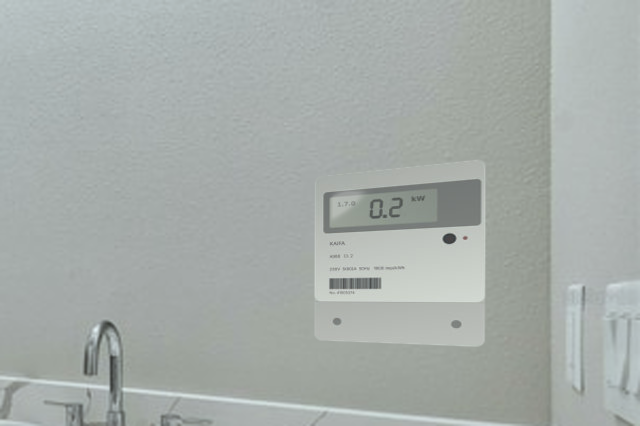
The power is {"value": 0.2, "unit": "kW"}
